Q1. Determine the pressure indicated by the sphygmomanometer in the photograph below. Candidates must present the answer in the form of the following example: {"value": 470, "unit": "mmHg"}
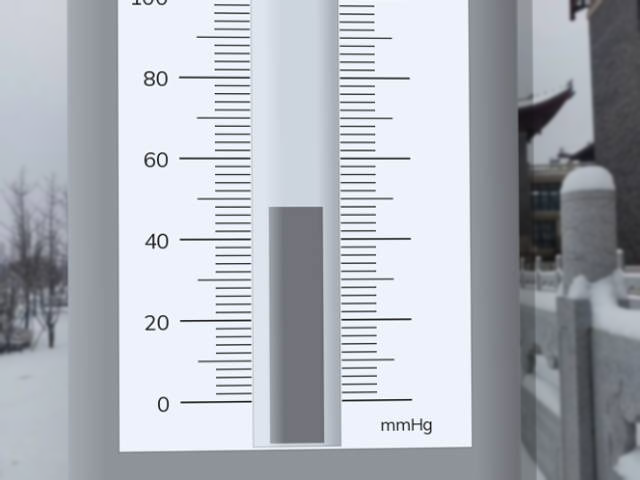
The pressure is {"value": 48, "unit": "mmHg"}
